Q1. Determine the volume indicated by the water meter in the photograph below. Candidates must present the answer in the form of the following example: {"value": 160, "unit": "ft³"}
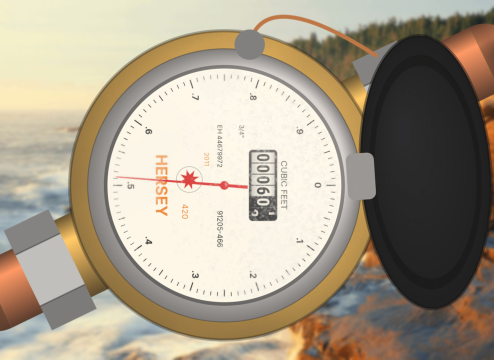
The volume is {"value": 601.51, "unit": "ft³"}
